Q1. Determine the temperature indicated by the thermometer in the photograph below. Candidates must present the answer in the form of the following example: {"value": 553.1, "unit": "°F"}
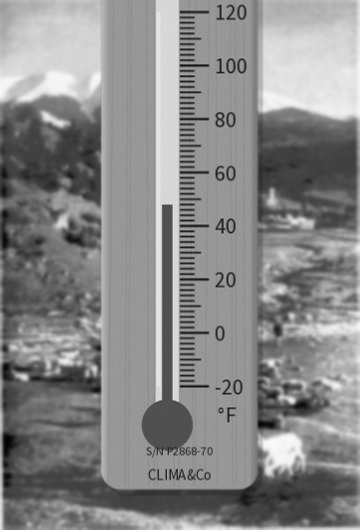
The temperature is {"value": 48, "unit": "°F"}
